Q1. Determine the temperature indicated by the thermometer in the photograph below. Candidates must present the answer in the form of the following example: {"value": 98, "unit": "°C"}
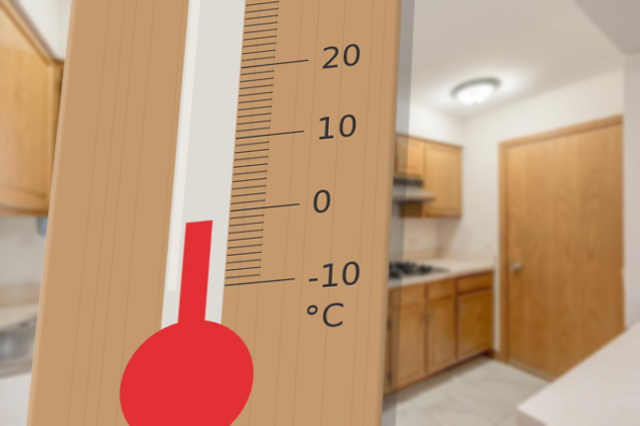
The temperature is {"value": -1, "unit": "°C"}
